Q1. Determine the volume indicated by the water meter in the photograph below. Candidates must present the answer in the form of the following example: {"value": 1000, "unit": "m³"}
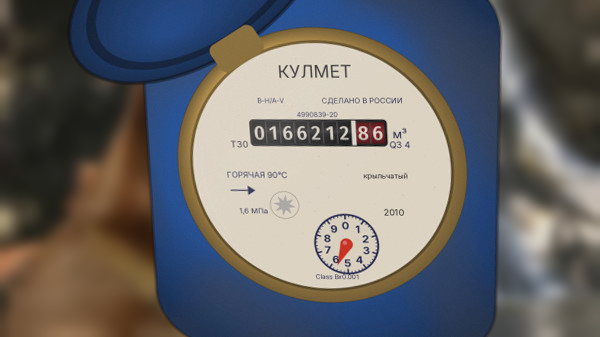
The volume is {"value": 166212.865, "unit": "m³"}
